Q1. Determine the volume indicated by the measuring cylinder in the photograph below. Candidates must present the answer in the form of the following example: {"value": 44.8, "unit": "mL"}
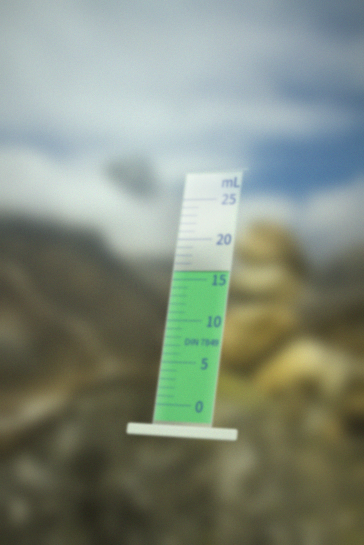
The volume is {"value": 16, "unit": "mL"}
